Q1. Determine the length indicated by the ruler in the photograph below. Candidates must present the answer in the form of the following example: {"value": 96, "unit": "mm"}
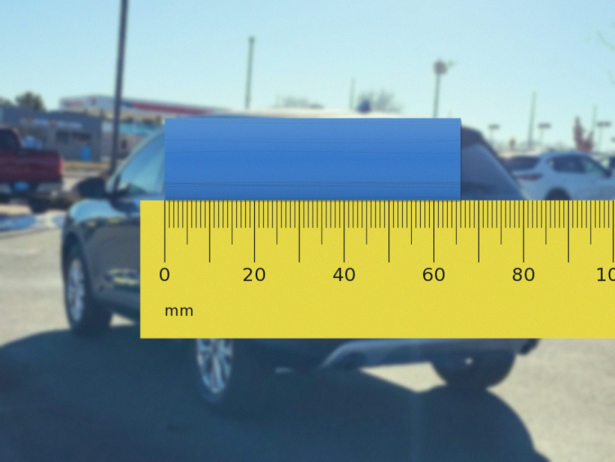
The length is {"value": 66, "unit": "mm"}
